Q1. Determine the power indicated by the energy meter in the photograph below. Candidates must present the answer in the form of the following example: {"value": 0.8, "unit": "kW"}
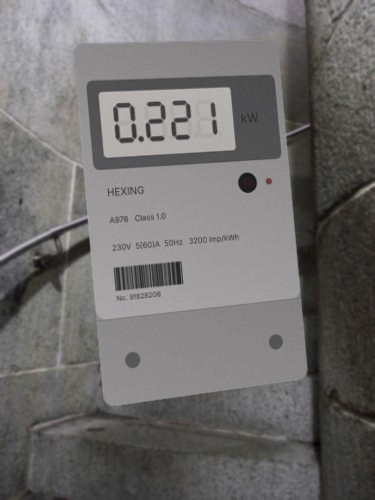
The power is {"value": 0.221, "unit": "kW"}
